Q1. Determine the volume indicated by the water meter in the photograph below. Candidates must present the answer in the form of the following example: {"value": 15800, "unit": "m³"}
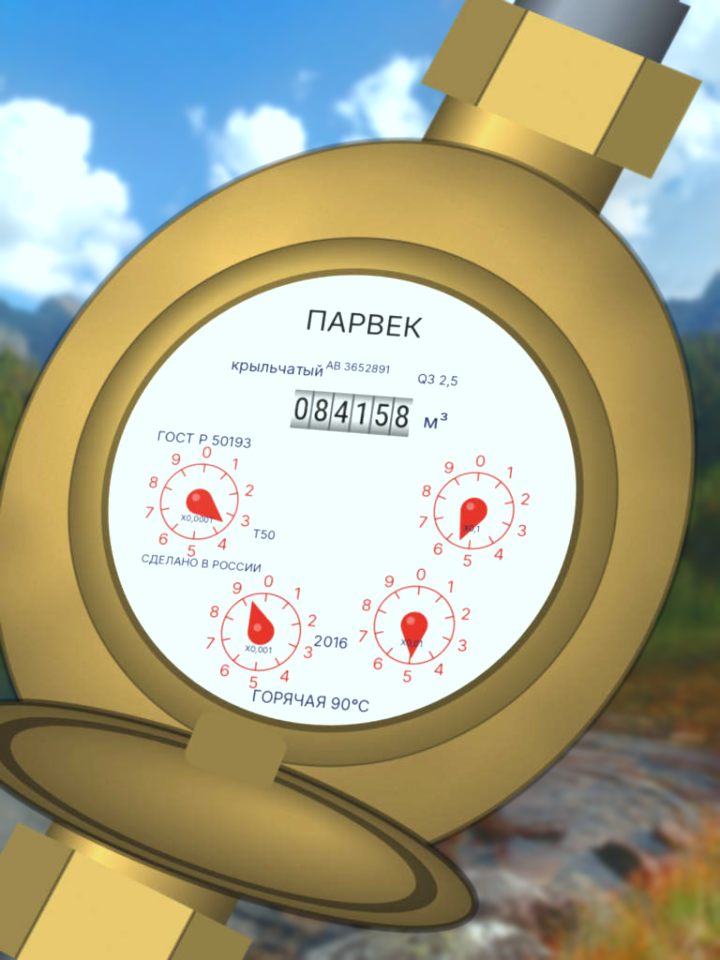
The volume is {"value": 84158.5493, "unit": "m³"}
